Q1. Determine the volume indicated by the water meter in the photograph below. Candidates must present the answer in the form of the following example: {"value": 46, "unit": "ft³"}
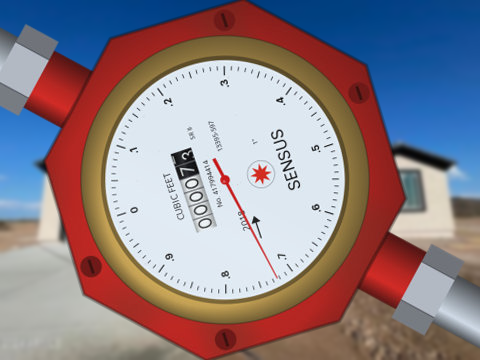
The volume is {"value": 72.72, "unit": "ft³"}
